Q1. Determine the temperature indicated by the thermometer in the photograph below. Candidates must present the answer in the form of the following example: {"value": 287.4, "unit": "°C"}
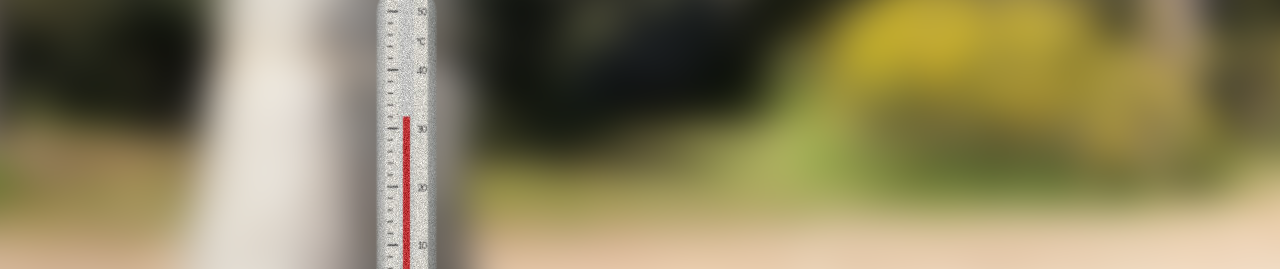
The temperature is {"value": 32, "unit": "°C"}
